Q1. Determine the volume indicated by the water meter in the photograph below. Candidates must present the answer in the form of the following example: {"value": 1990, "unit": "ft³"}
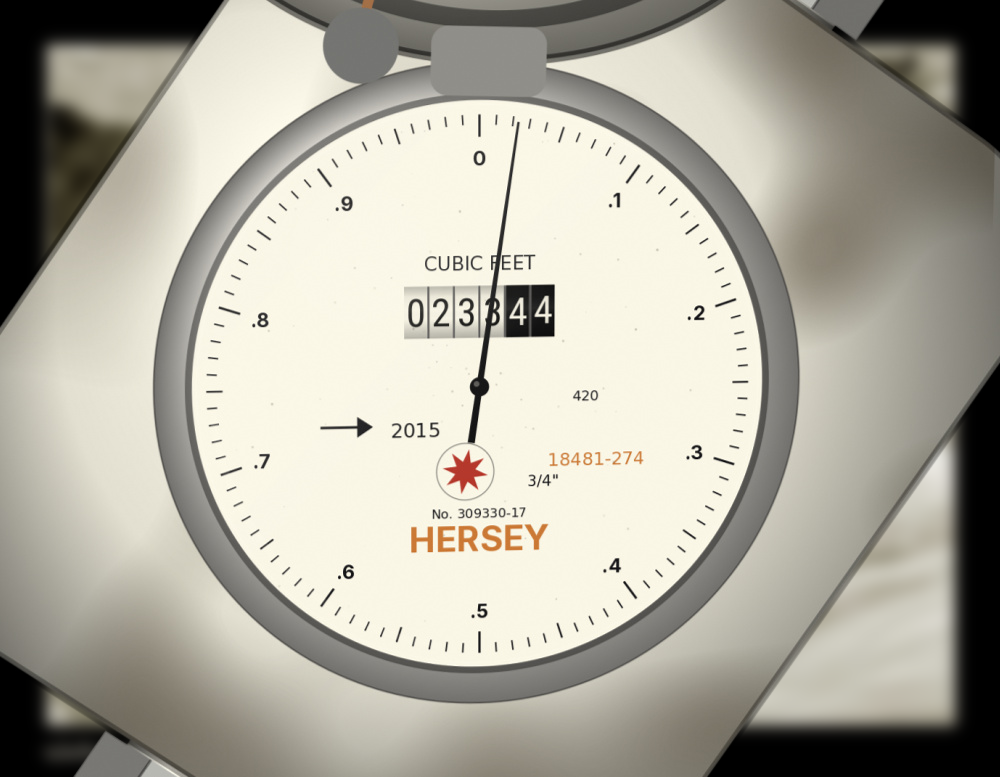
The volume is {"value": 23344.02, "unit": "ft³"}
